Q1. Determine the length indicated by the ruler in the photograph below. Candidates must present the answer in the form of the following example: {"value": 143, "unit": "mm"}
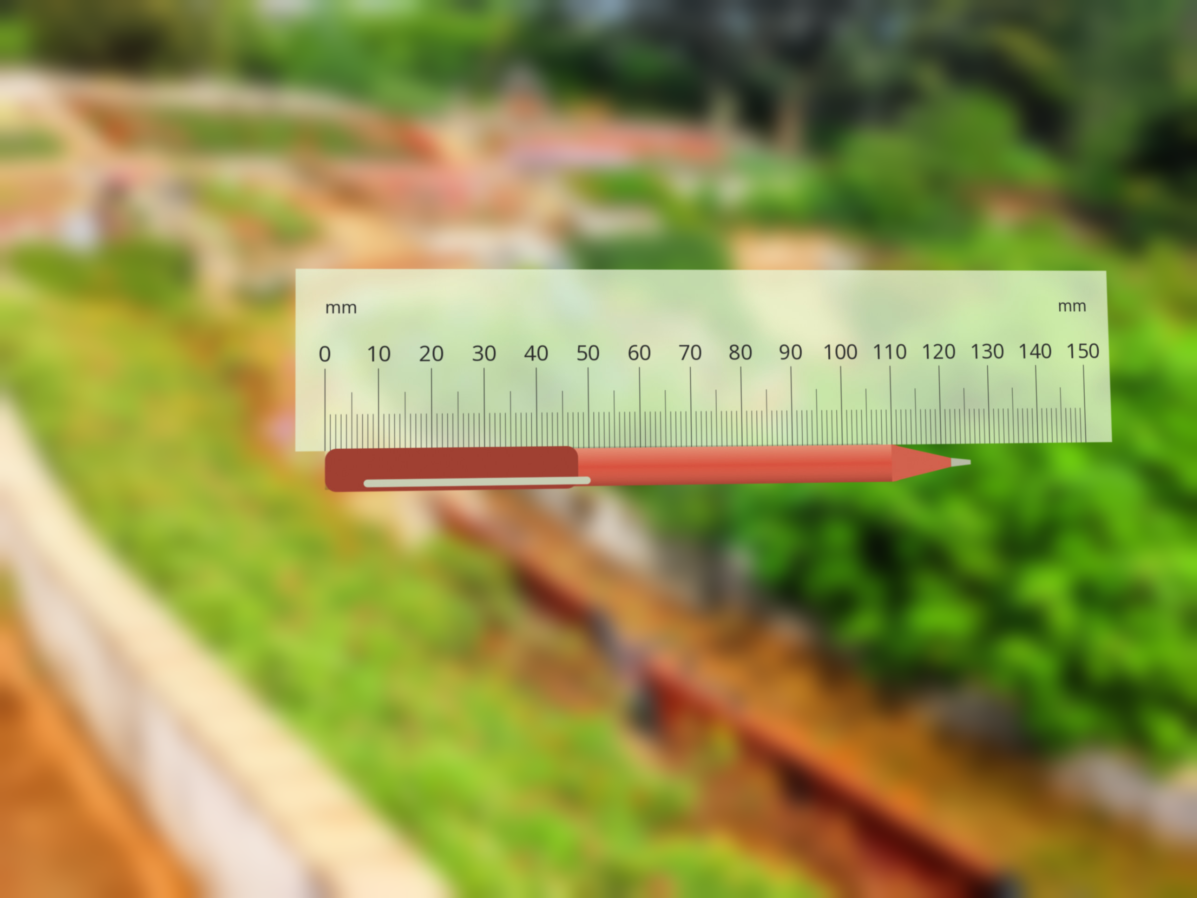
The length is {"value": 126, "unit": "mm"}
